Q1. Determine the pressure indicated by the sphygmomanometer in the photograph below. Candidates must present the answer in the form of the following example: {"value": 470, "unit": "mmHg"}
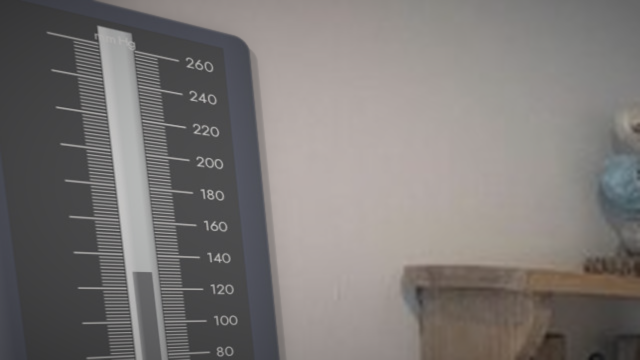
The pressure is {"value": 130, "unit": "mmHg"}
